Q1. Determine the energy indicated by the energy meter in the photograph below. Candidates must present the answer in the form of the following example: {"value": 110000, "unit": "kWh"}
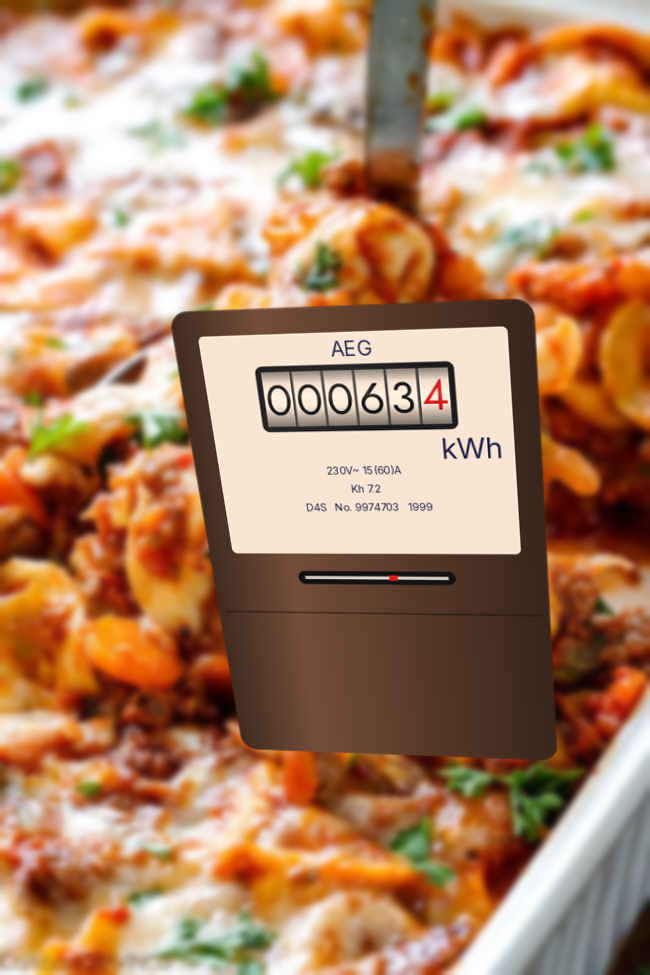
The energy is {"value": 63.4, "unit": "kWh"}
